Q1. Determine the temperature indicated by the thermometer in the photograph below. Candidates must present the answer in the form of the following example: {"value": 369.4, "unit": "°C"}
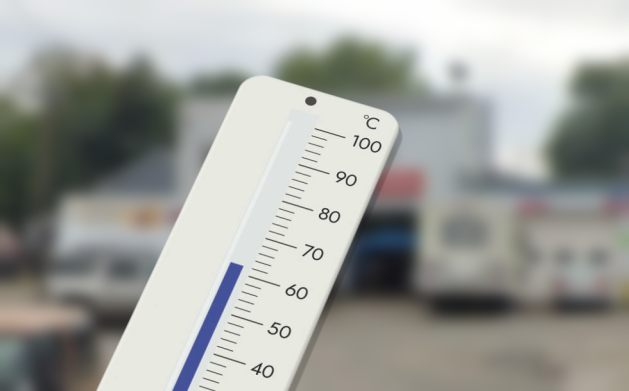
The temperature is {"value": 62, "unit": "°C"}
